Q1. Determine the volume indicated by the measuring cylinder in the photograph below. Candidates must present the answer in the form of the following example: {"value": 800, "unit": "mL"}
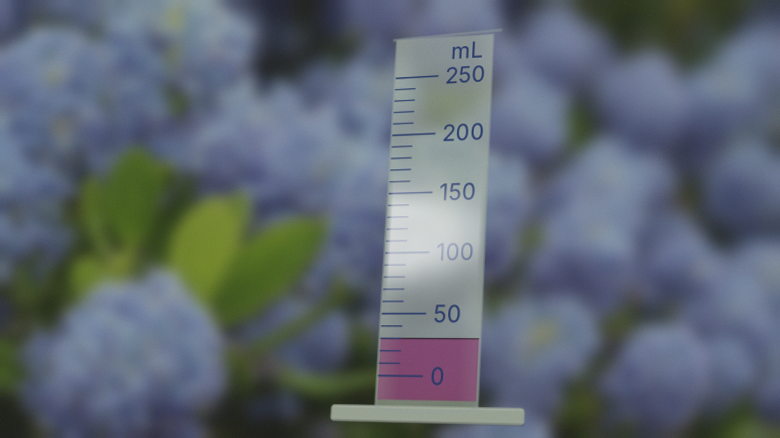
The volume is {"value": 30, "unit": "mL"}
